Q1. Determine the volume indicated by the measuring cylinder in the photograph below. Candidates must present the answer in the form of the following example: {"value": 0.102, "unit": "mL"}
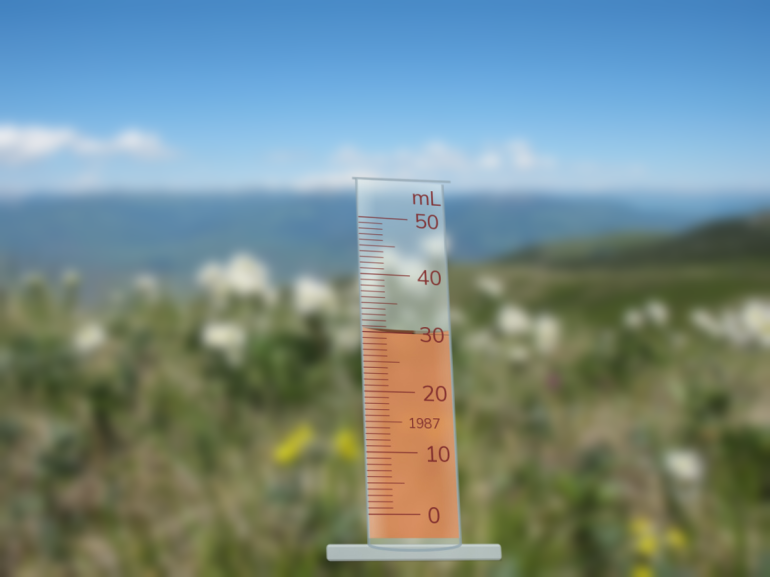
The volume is {"value": 30, "unit": "mL"}
